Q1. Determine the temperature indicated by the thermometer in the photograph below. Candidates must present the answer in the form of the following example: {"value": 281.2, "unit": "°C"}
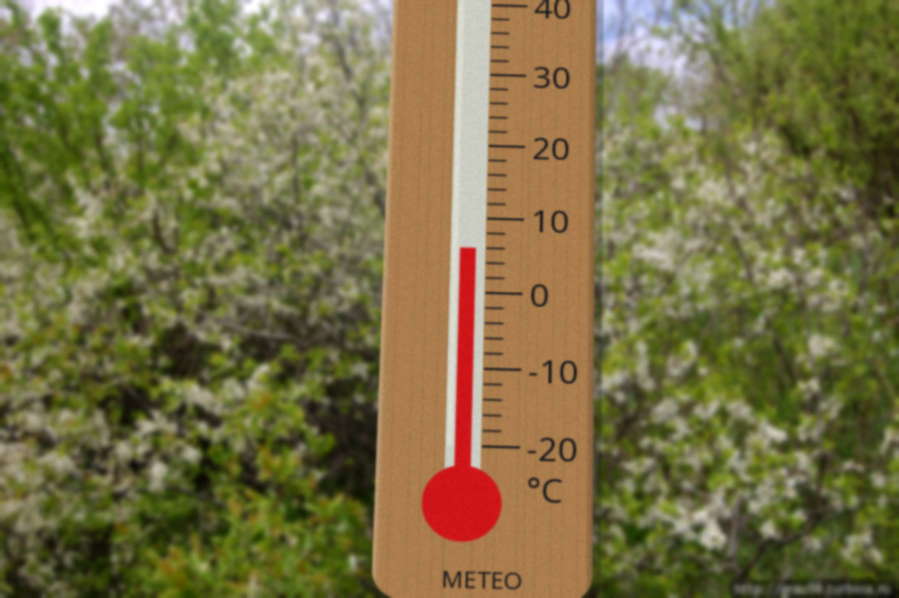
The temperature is {"value": 6, "unit": "°C"}
